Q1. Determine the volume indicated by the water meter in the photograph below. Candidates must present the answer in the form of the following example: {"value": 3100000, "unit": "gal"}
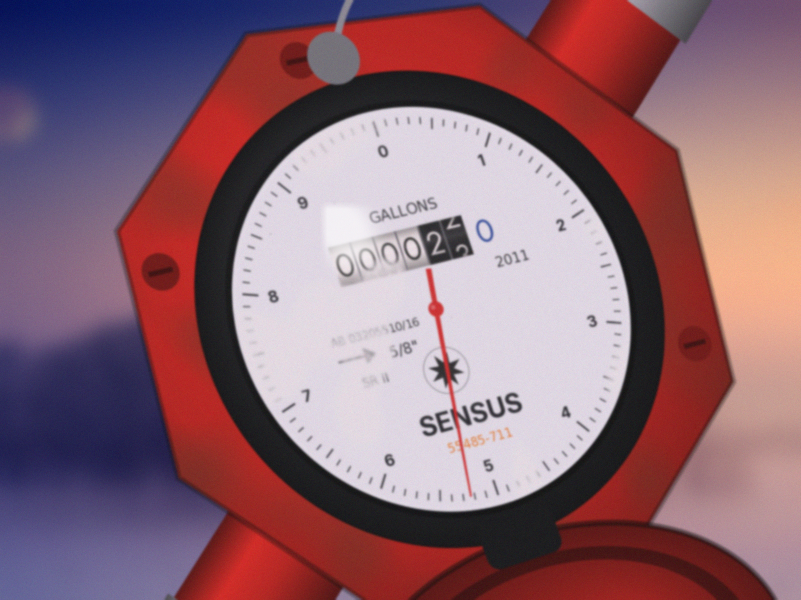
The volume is {"value": 225.2, "unit": "gal"}
